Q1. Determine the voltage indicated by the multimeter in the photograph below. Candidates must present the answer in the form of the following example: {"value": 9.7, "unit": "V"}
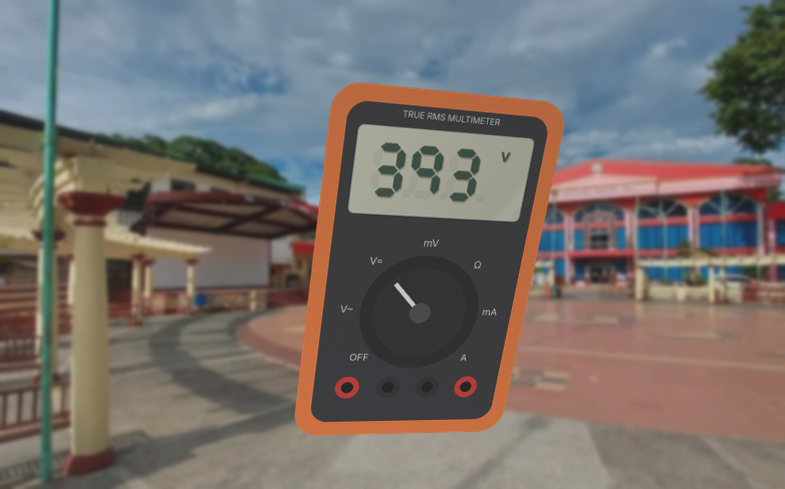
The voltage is {"value": 393, "unit": "V"}
